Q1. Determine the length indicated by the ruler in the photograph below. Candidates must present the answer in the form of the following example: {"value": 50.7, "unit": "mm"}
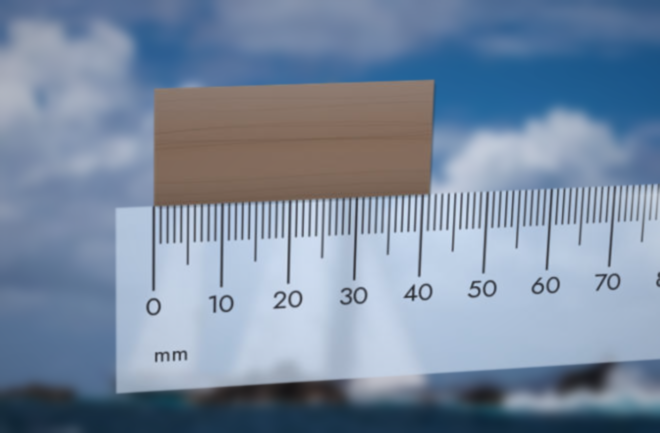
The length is {"value": 41, "unit": "mm"}
